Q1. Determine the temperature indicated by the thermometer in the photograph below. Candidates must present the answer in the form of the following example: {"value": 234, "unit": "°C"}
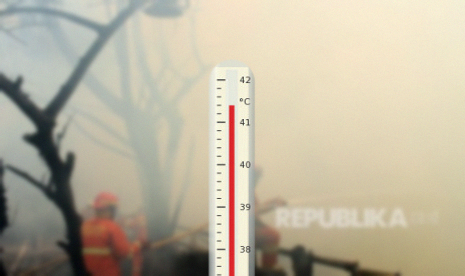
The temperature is {"value": 41.4, "unit": "°C"}
